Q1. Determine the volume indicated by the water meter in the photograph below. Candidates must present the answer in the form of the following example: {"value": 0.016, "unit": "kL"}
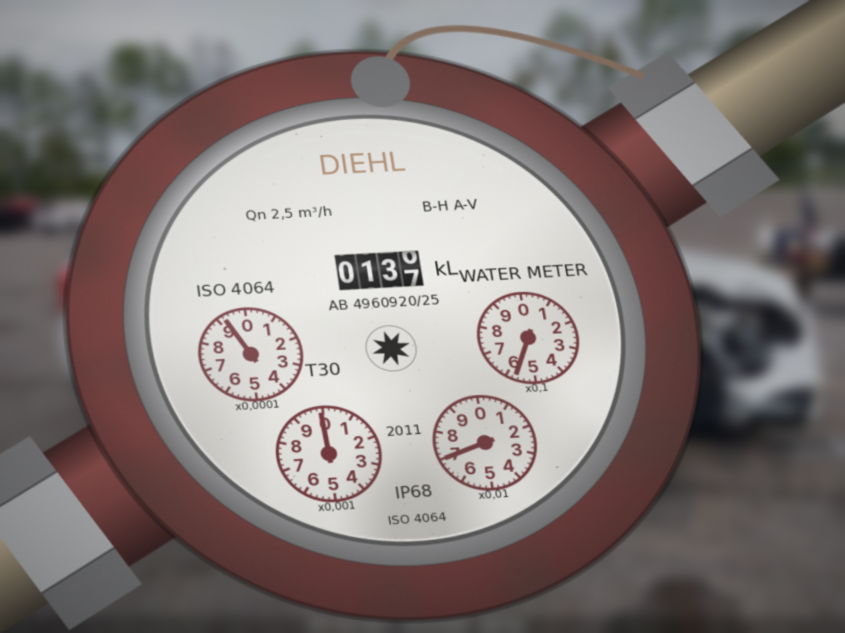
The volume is {"value": 136.5699, "unit": "kL"}
